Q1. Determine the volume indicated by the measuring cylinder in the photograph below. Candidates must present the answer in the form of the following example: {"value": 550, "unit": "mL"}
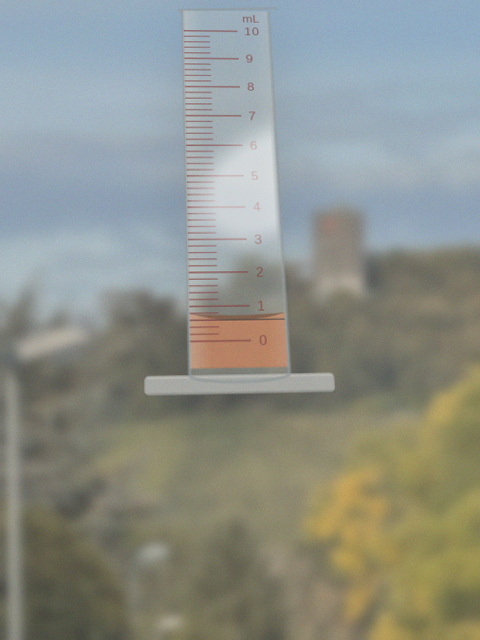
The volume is {"value": 0.6, "unit": "mL"}
